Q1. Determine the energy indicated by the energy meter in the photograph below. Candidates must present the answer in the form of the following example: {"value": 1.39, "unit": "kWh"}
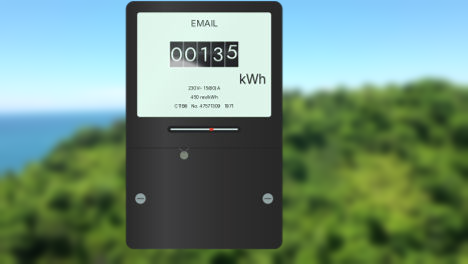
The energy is {"value": 135, "unit": "kWh"}
